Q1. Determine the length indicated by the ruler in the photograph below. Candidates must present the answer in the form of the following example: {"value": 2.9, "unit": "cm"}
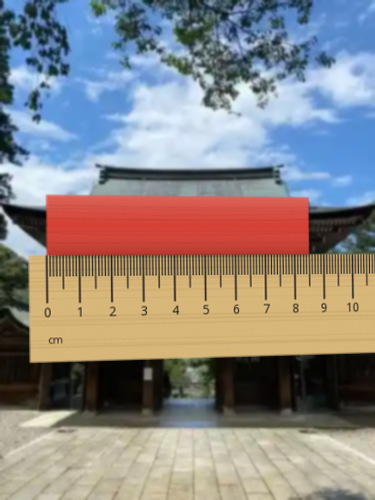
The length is {"value": 8.5, "unit": "cm"}
